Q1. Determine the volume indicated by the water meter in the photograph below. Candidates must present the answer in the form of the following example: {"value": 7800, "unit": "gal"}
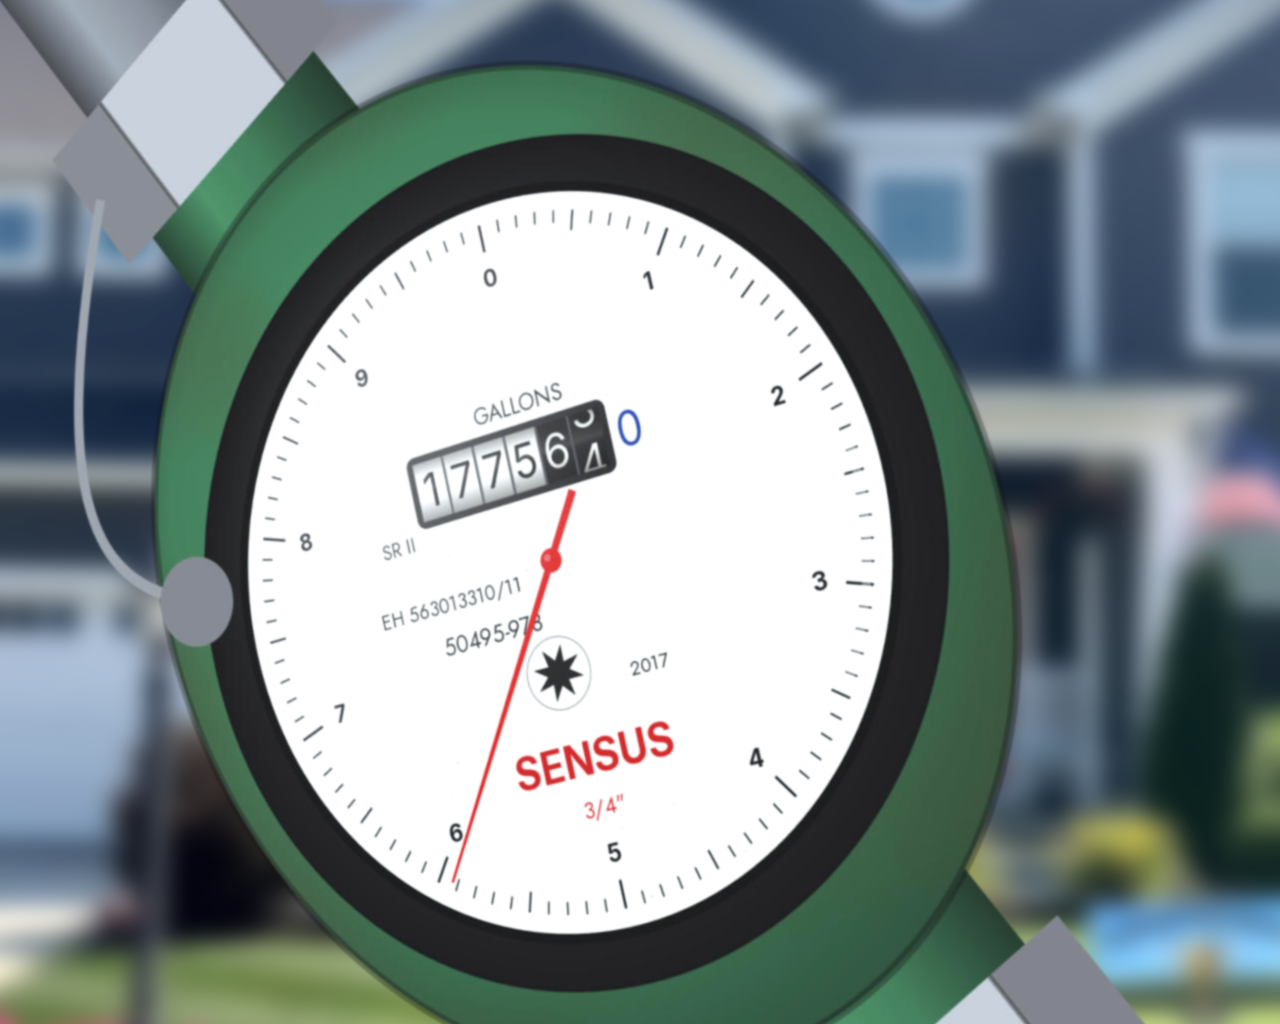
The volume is {"value": 1775635.9, "unit": "gal"}
